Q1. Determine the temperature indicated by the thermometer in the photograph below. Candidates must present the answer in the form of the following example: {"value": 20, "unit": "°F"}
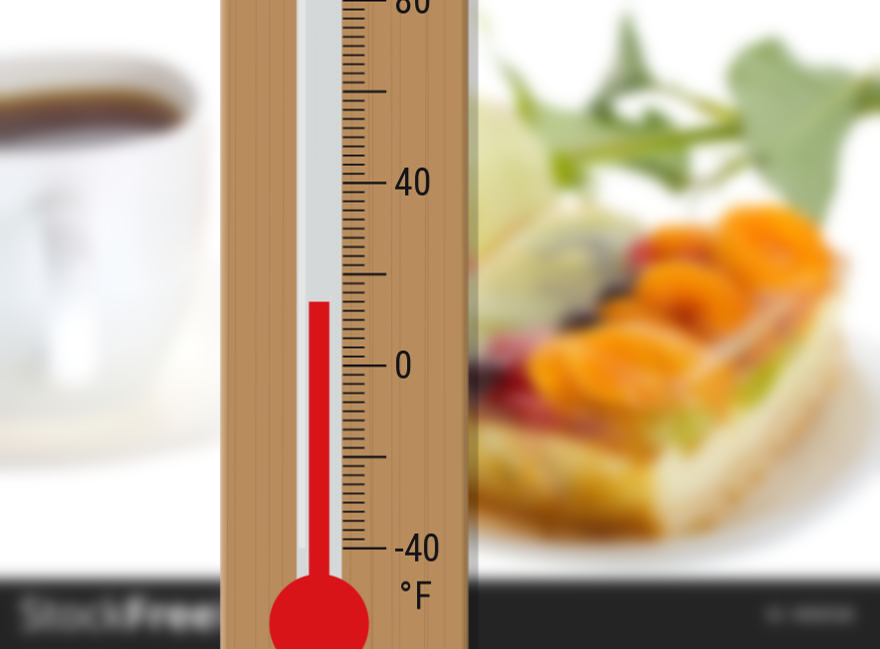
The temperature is {"value": 14, "unit": "°F"}
